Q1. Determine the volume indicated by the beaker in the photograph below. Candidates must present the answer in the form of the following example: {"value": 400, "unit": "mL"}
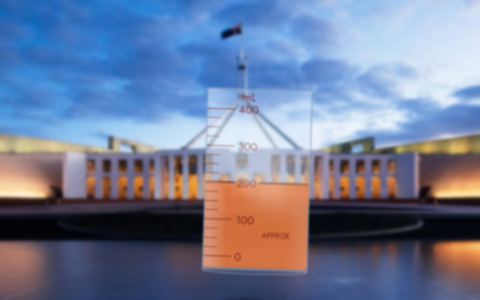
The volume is {"value": 200, "unit": "mL"}
